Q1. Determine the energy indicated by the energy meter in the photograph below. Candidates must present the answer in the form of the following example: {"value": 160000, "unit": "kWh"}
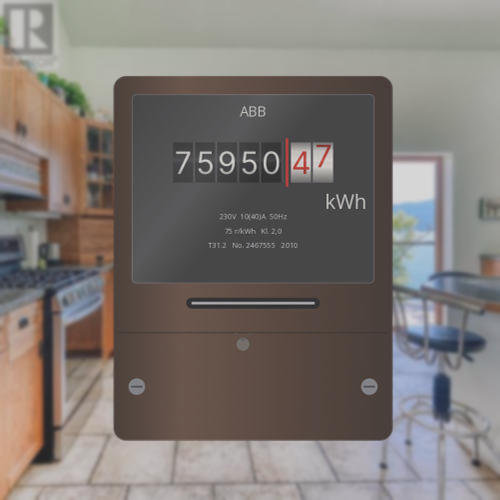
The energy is {"value": 75950.47, "unit": "kWh"}
